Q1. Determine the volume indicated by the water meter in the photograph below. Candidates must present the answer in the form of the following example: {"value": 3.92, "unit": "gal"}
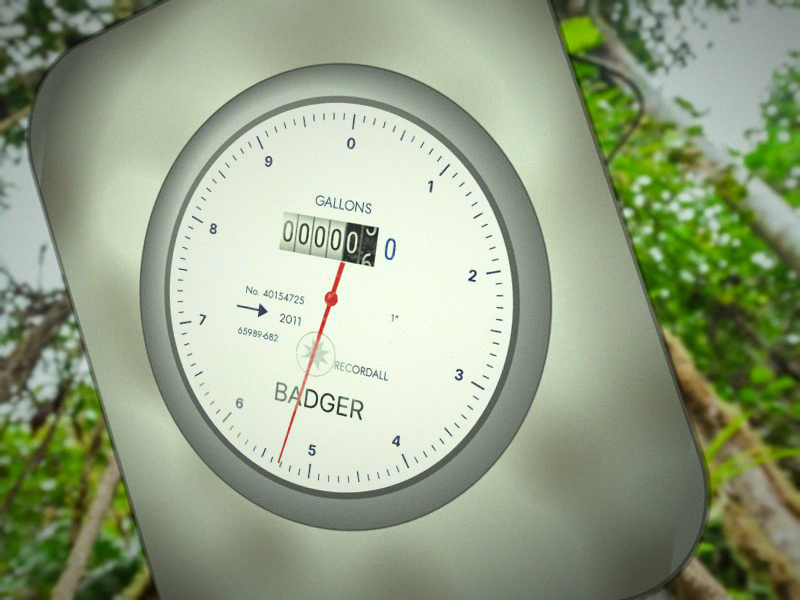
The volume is {"value": 55.3, "unit": "gal"}
